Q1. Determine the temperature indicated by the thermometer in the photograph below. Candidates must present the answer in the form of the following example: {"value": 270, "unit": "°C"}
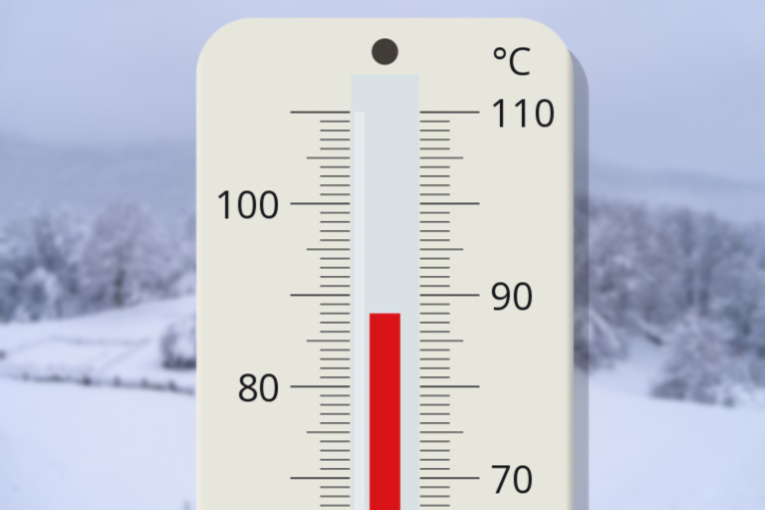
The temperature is {"value": 88, "unit": "°C"}
